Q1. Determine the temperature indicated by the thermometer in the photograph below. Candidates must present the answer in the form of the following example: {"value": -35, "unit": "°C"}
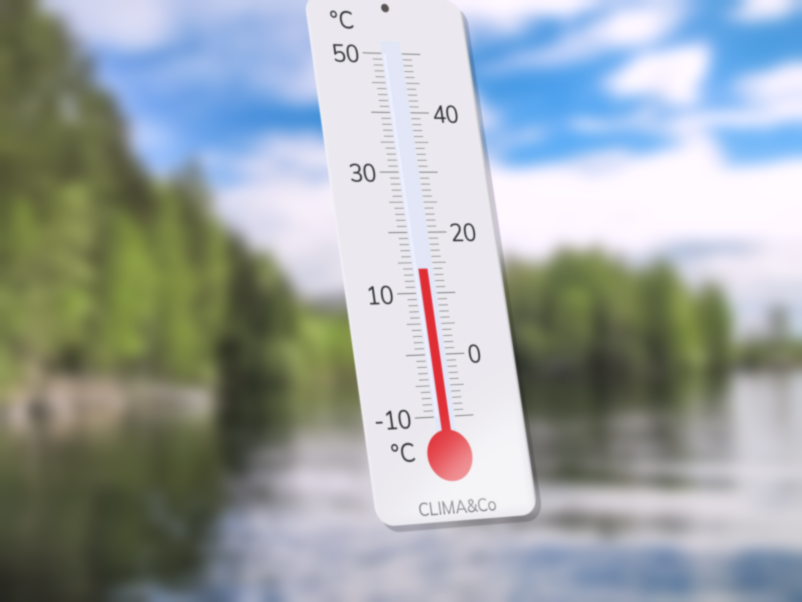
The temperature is {"value": 14, "unit": "°C"}
